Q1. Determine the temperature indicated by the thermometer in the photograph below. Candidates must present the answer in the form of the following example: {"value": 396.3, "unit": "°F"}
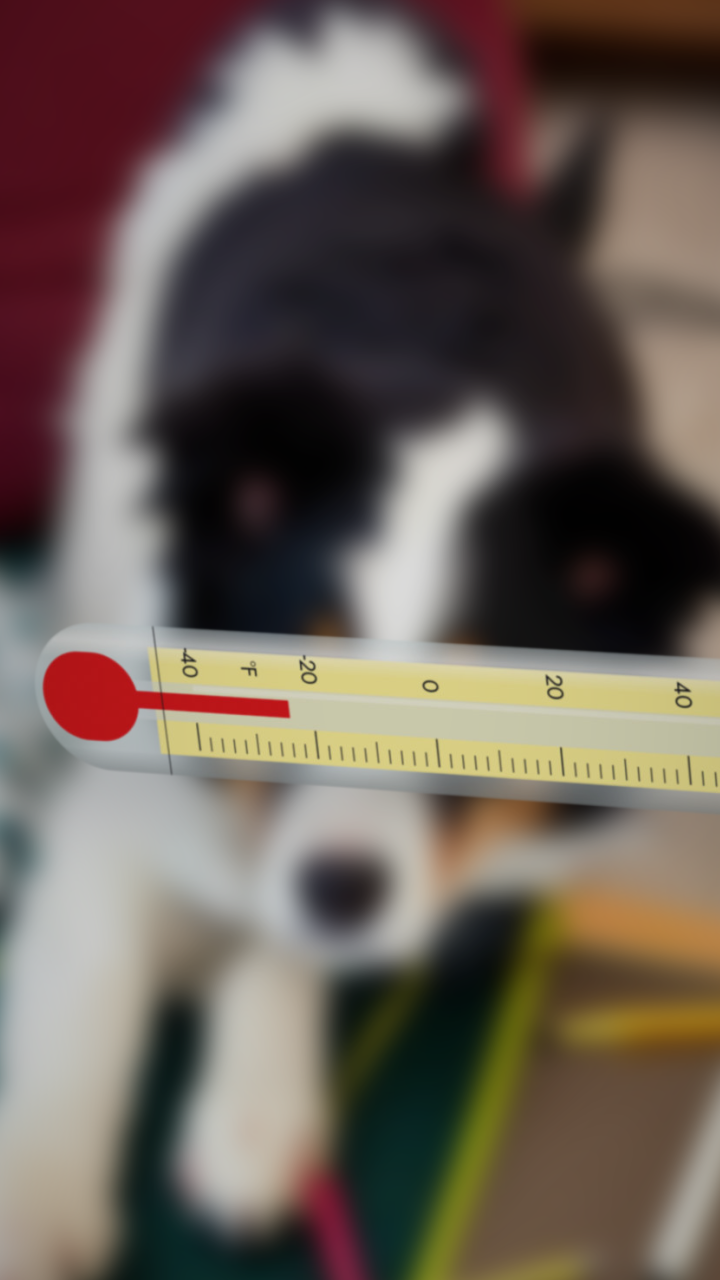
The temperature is {"value": -24, "unit": "°F"}
